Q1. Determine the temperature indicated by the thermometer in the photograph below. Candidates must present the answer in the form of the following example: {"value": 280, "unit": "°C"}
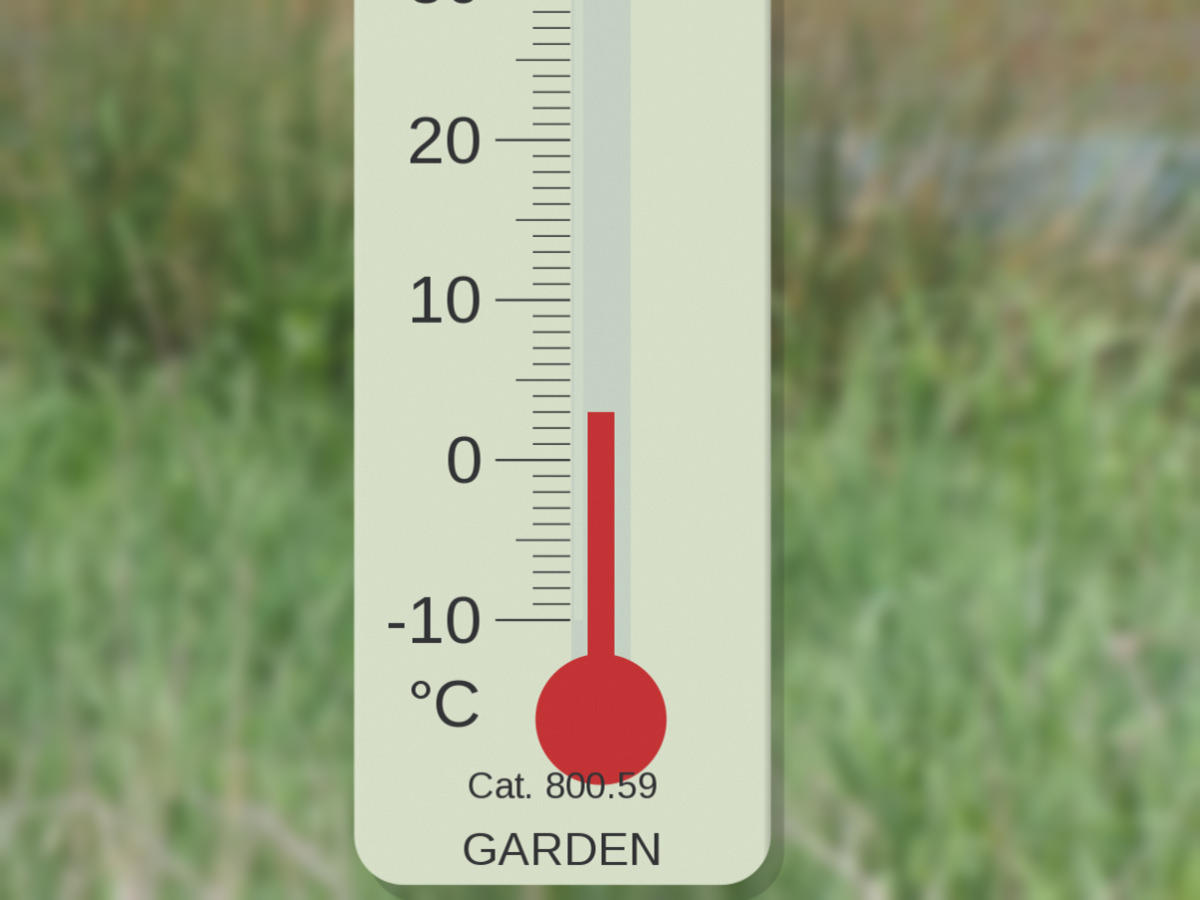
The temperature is {"value": 3, "unit": "°C"}
